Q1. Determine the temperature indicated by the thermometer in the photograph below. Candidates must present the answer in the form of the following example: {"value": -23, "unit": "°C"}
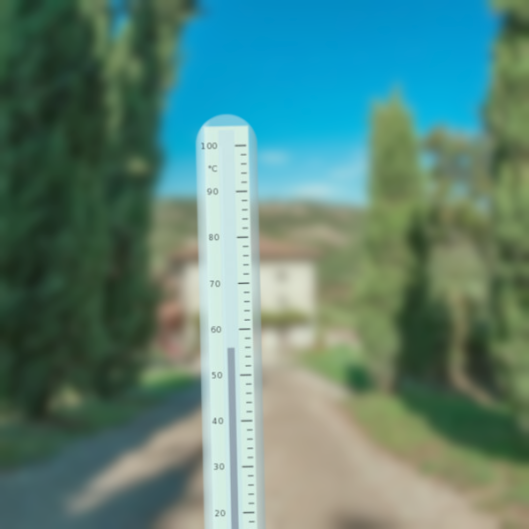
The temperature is {"value": 56, "unit": "°C"}
